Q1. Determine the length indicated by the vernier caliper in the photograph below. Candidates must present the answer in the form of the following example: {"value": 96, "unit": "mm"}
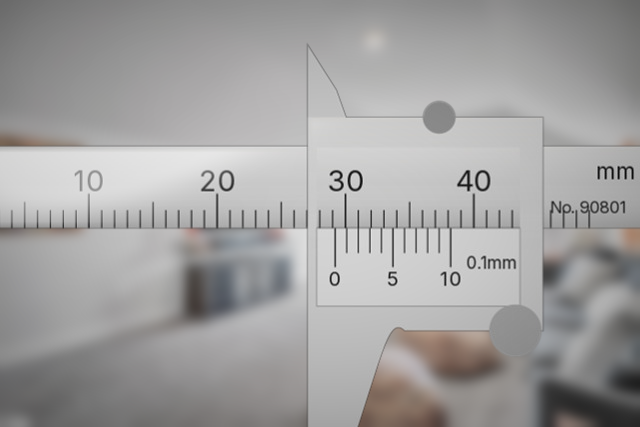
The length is {"value": 29.2, "unit": "mm"}
